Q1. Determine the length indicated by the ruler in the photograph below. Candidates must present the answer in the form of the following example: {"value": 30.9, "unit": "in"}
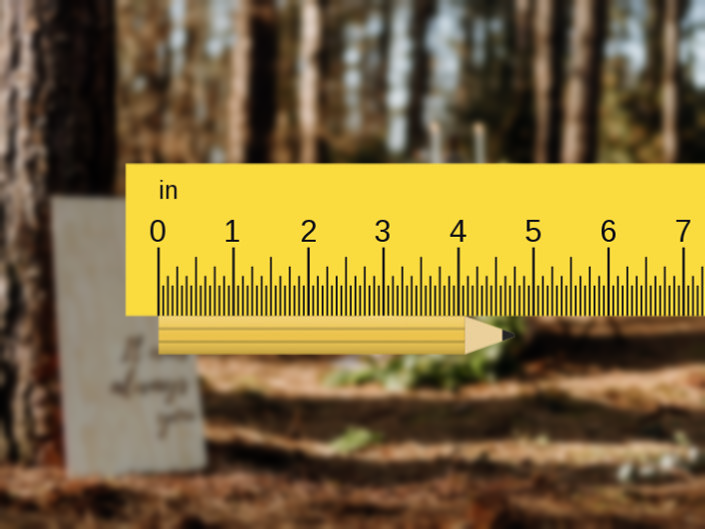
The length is {"value": 4.75, "unit": "in"}
